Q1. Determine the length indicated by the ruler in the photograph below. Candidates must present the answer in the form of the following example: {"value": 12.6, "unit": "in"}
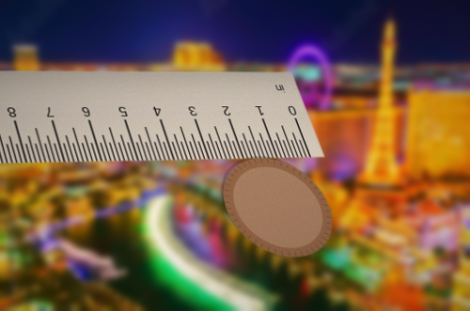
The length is {"value": 3, "unit": "in"}
